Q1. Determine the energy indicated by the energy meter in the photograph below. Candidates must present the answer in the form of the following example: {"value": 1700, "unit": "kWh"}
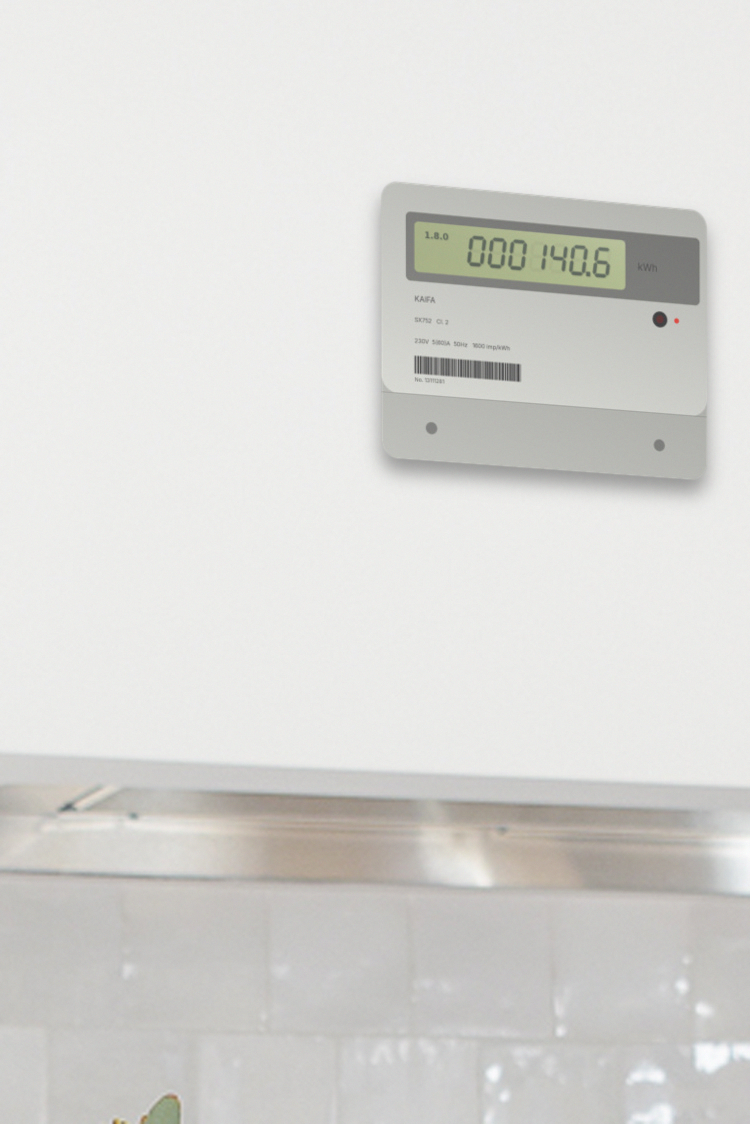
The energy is {"value": 140.6, "unit": "kWh"}
